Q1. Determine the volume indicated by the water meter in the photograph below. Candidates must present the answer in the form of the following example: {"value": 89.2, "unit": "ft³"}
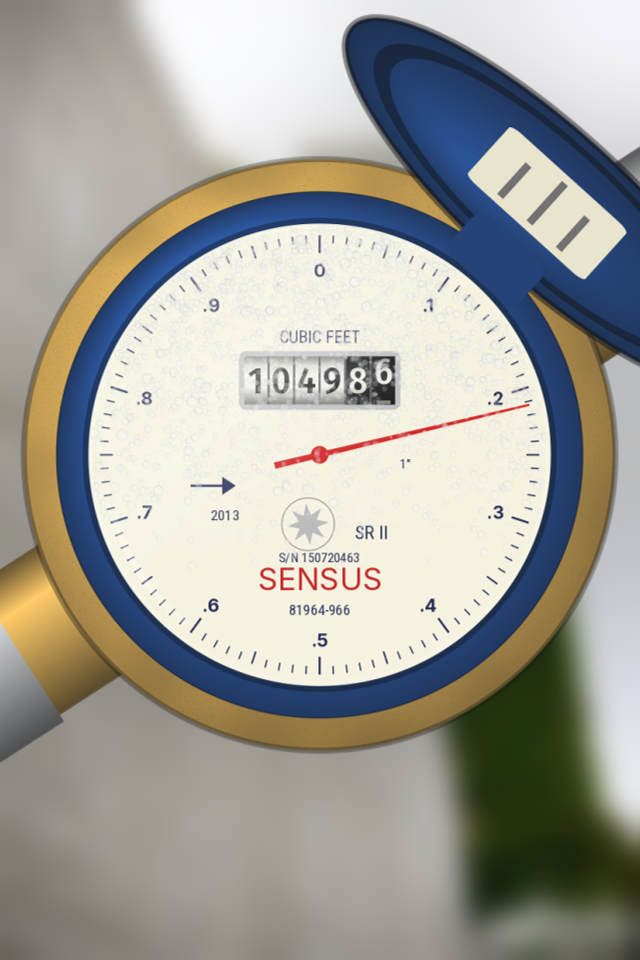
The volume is {"value": 104986.21, "unit": "ft³"}
